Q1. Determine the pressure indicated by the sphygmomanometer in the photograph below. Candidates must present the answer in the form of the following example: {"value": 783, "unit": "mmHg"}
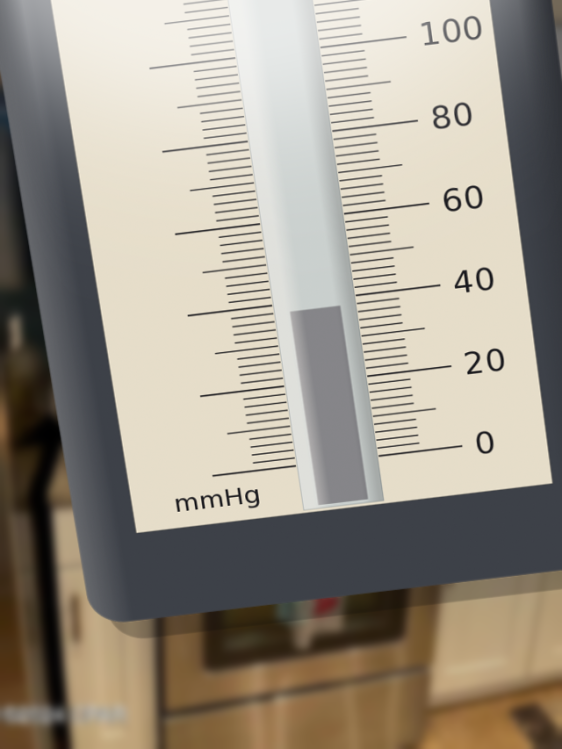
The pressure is {"value": 38, "unit": "mmHg"}
